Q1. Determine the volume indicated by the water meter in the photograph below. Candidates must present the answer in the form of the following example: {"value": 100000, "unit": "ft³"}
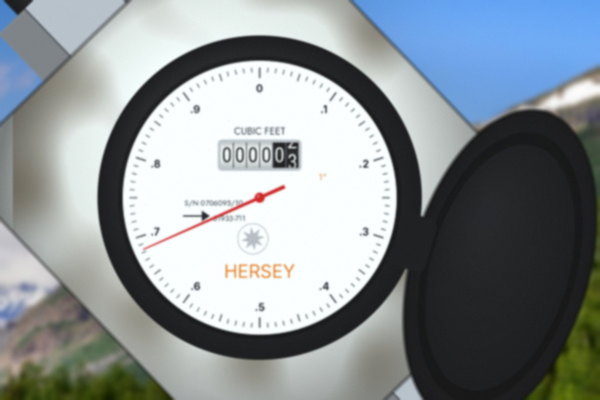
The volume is {"value": 2.68, "unit": "ft³"}
